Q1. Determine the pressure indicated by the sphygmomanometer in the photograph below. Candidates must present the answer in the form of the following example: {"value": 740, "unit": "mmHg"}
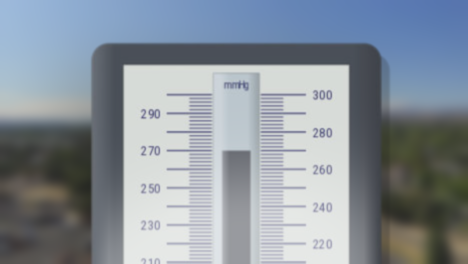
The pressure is {"value": 270, "unit": "mmHg"}
